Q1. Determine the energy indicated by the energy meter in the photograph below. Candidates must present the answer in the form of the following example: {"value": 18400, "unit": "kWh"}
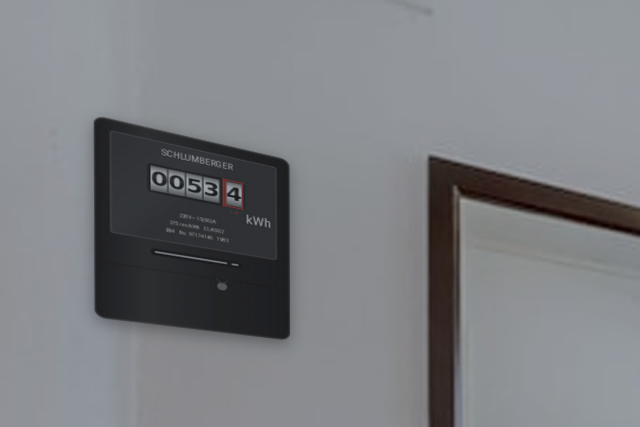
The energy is {"value": 53.4, "unit": "kWh"}
